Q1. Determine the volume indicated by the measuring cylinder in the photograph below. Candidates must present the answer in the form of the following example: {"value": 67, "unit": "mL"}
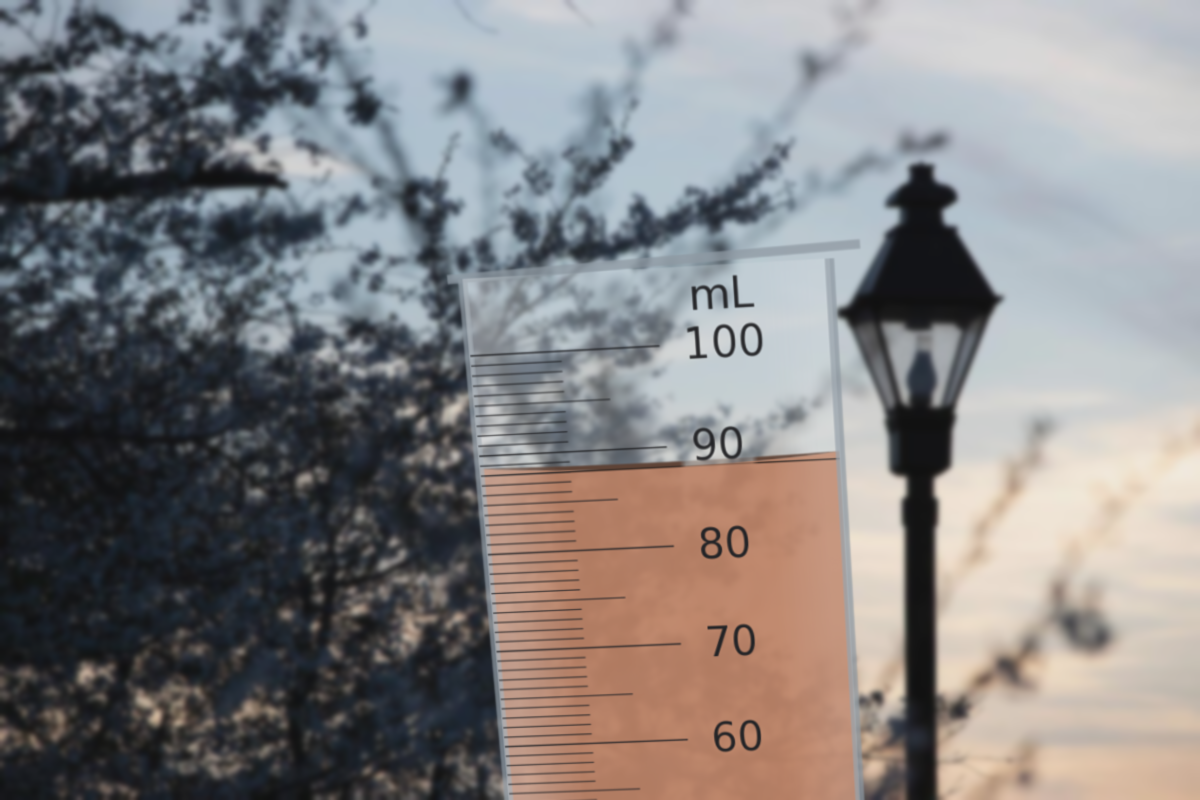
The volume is {"value": 88, "unit": "mL"}
